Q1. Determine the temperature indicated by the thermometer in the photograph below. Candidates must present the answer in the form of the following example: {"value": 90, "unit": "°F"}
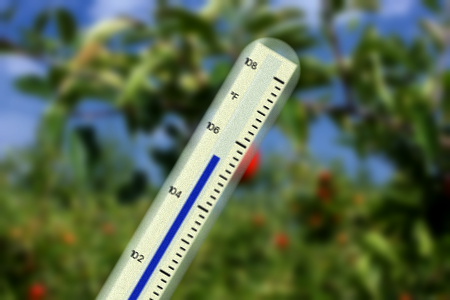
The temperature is {"value": 105.4, "unit": "°F"}
